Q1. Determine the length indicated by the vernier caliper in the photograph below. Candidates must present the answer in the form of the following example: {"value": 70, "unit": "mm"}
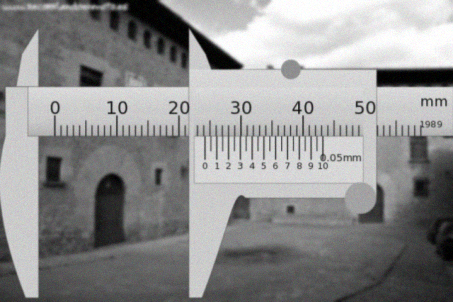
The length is {"value": 24.2, "unit": "mm"}
